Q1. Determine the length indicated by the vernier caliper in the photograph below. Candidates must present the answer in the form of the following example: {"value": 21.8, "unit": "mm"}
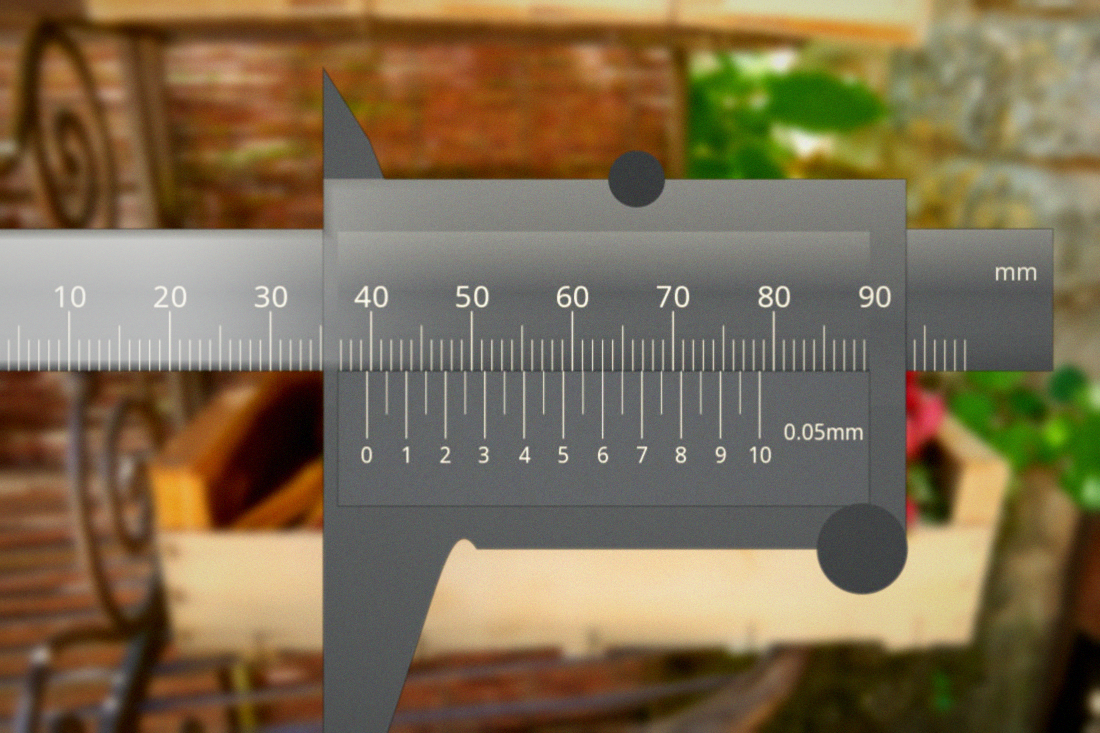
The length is {"value": 39.6, "unit": "mm"}
